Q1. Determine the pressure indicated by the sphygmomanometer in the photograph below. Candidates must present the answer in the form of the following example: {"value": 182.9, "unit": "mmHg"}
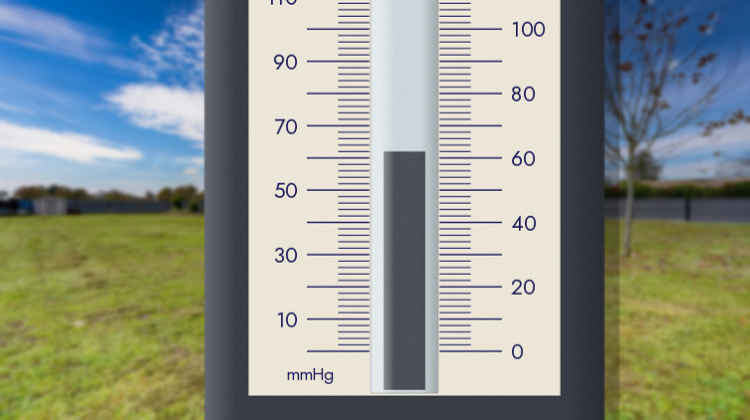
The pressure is {"value": 62, "unit": "mmHg"}
